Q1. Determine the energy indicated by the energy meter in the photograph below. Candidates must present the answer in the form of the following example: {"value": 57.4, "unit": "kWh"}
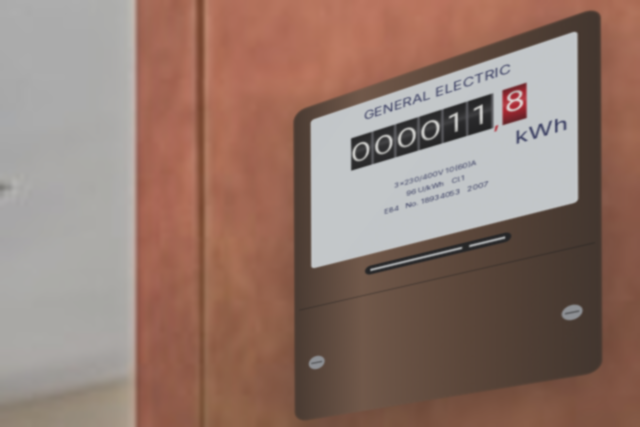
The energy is {"value": 11.8, "unit": "kWh"}
